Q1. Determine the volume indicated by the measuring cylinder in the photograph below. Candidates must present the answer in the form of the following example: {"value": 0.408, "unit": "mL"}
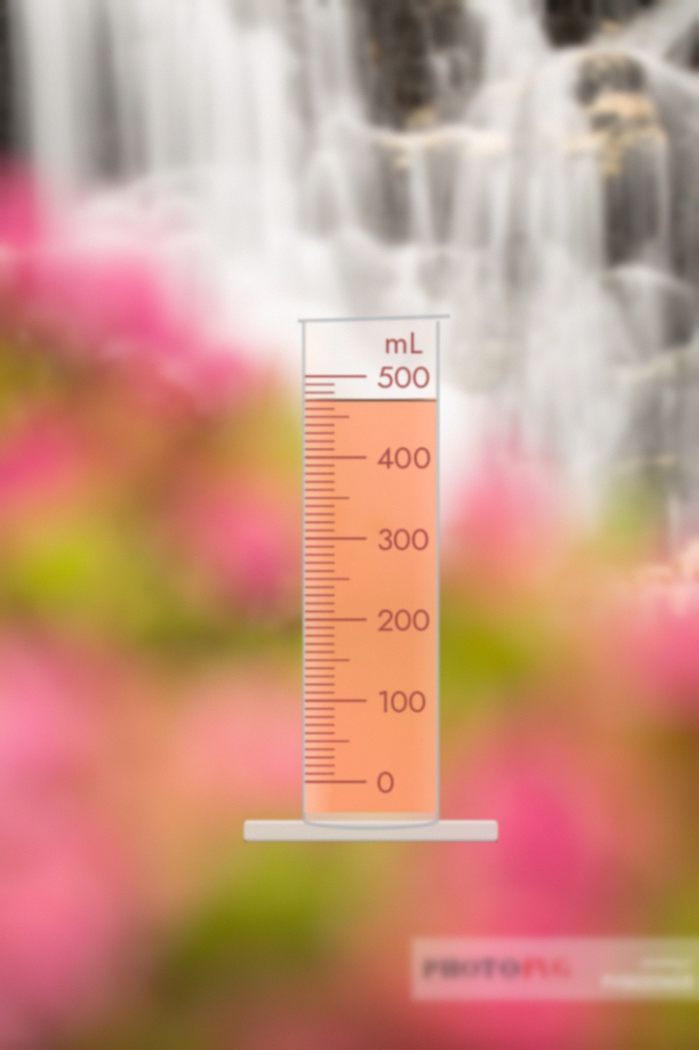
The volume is {"value": 470, "unit": "mL"}
